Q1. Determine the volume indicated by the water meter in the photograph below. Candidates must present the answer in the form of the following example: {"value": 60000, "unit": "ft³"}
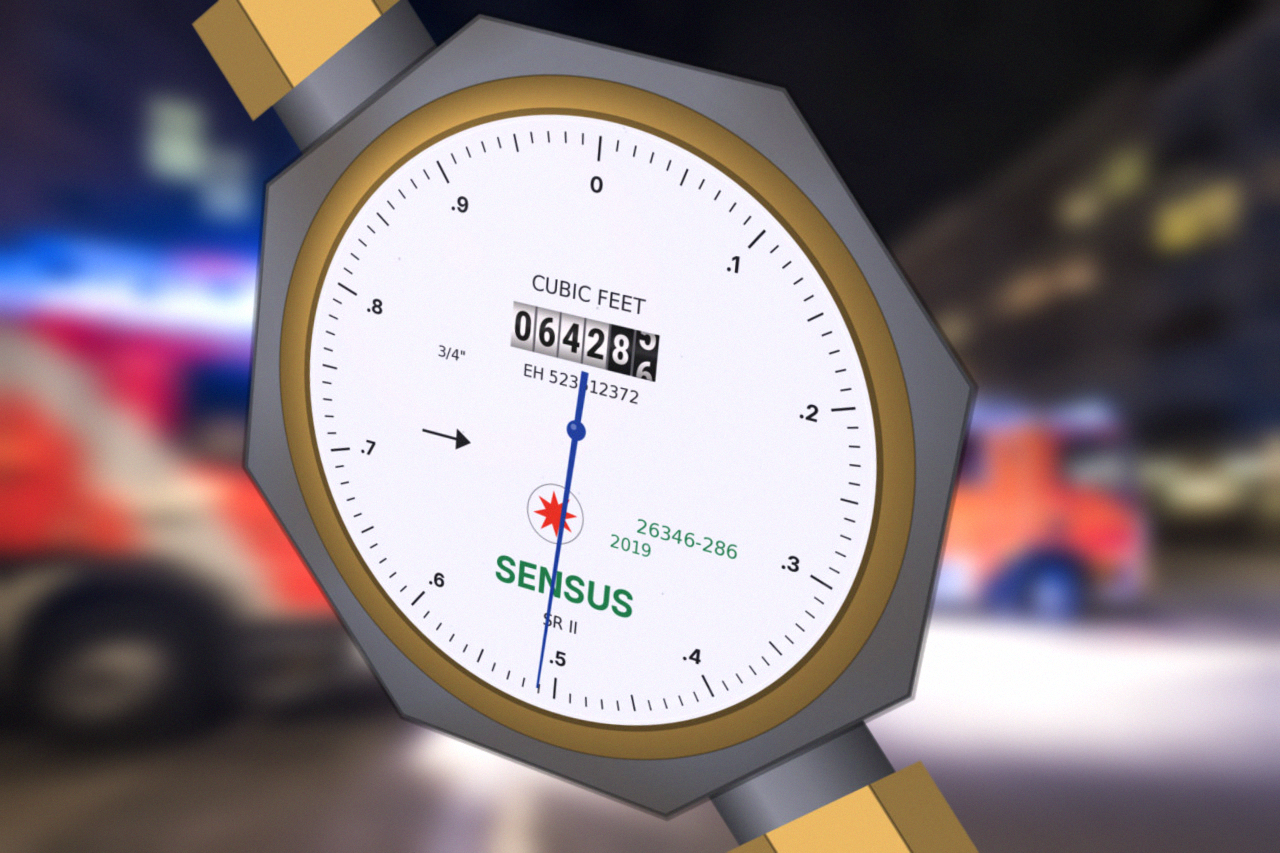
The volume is {"value": 64285.51, "unit": "ft³"}
